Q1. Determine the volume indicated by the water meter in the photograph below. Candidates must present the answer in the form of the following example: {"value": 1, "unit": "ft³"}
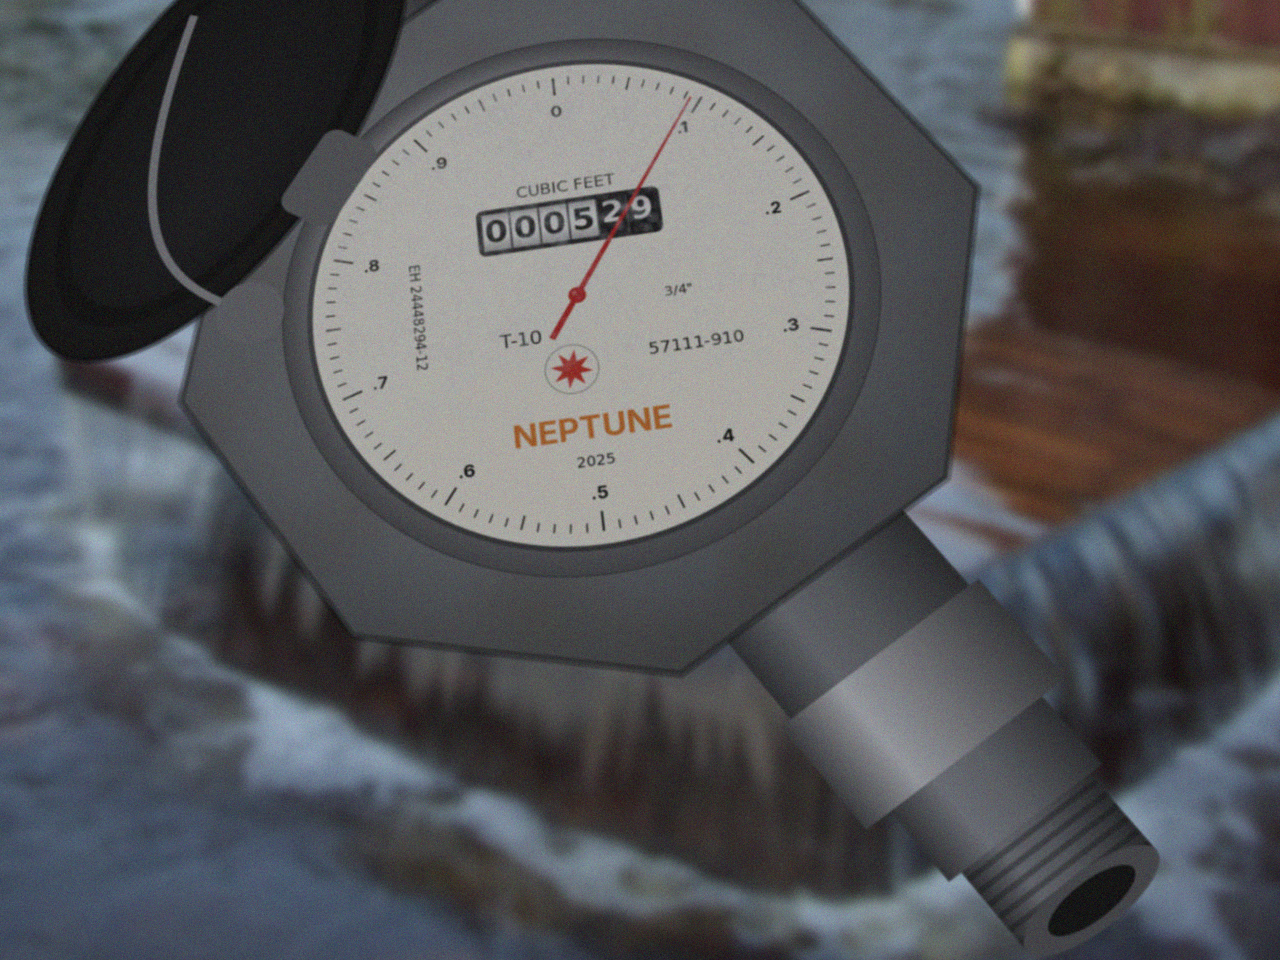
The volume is {"value": 529.09, "unit": "ft³"}
